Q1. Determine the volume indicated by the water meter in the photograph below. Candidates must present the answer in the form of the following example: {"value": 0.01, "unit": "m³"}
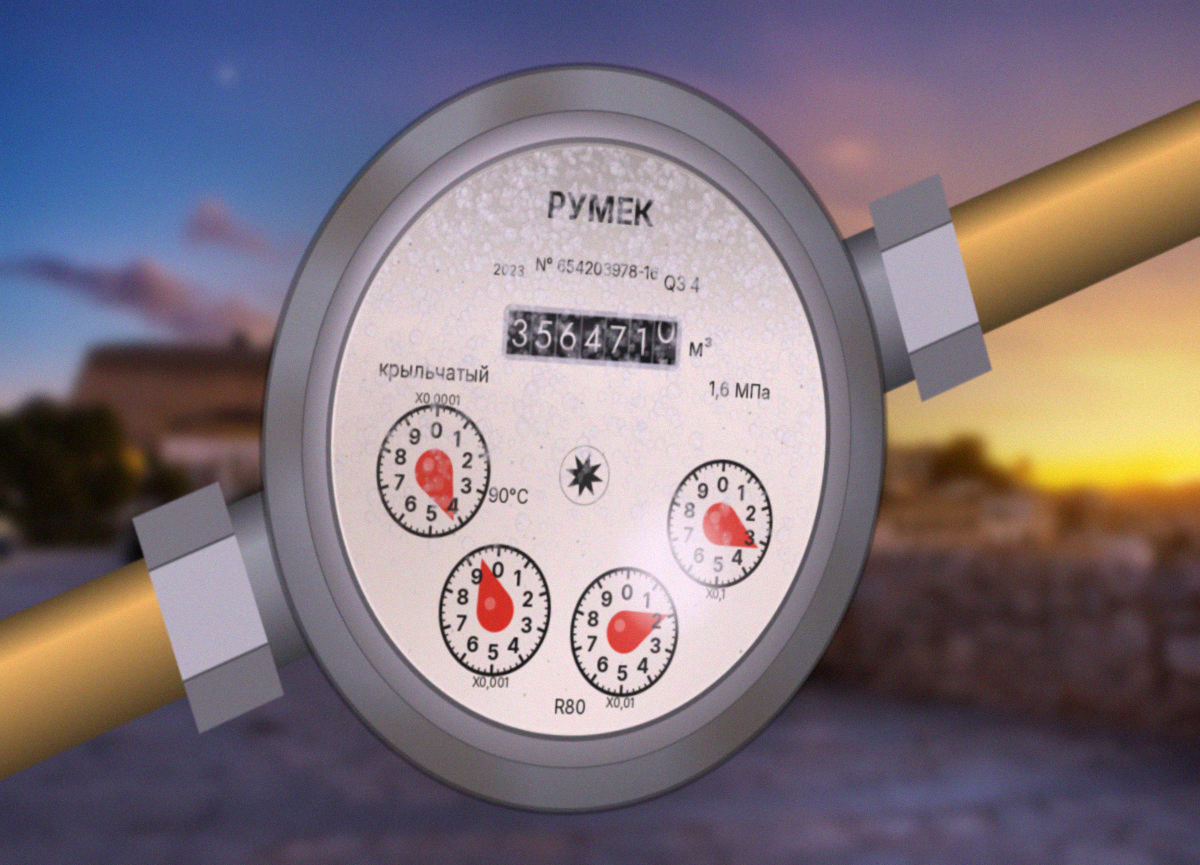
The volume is {"value": 3564710.3194, "unit": "m³"}
